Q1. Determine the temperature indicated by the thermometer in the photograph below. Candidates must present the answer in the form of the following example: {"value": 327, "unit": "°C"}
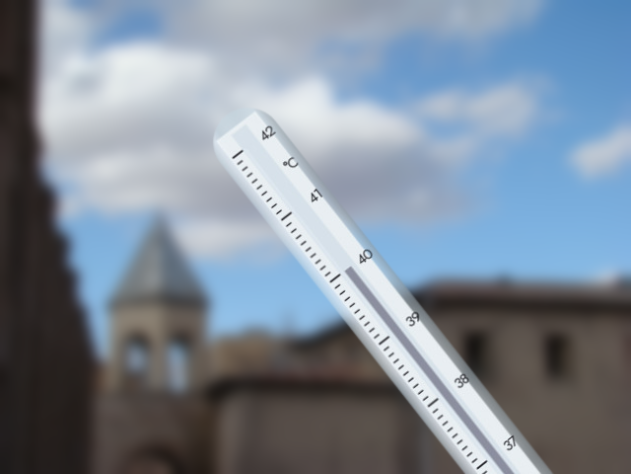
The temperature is {"value": 40, "unit": "°C"}
